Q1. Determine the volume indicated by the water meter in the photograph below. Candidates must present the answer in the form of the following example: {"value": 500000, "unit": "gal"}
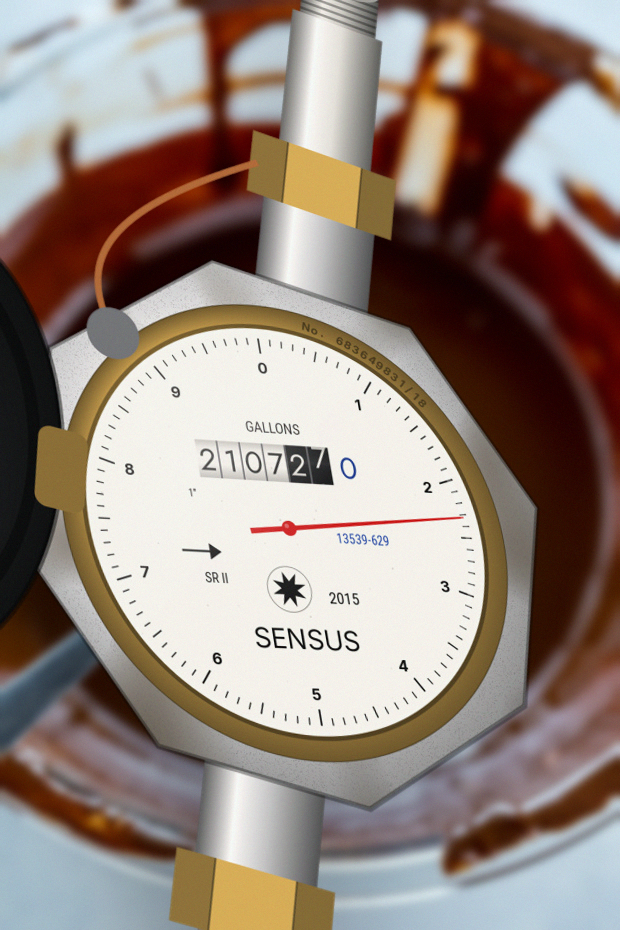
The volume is {"value": 2107272.3, "unit": "gal"}
